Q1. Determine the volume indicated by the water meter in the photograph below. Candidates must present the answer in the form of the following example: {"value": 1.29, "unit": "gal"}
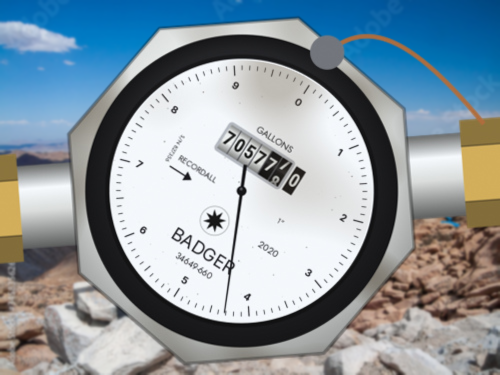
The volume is {"value": 7057774.3, "unit": "gal"}
